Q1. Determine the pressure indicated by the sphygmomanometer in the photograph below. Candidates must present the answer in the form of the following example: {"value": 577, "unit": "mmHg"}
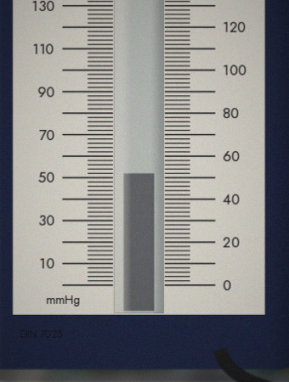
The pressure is {"value": 52, "unit": "mmHg"}
